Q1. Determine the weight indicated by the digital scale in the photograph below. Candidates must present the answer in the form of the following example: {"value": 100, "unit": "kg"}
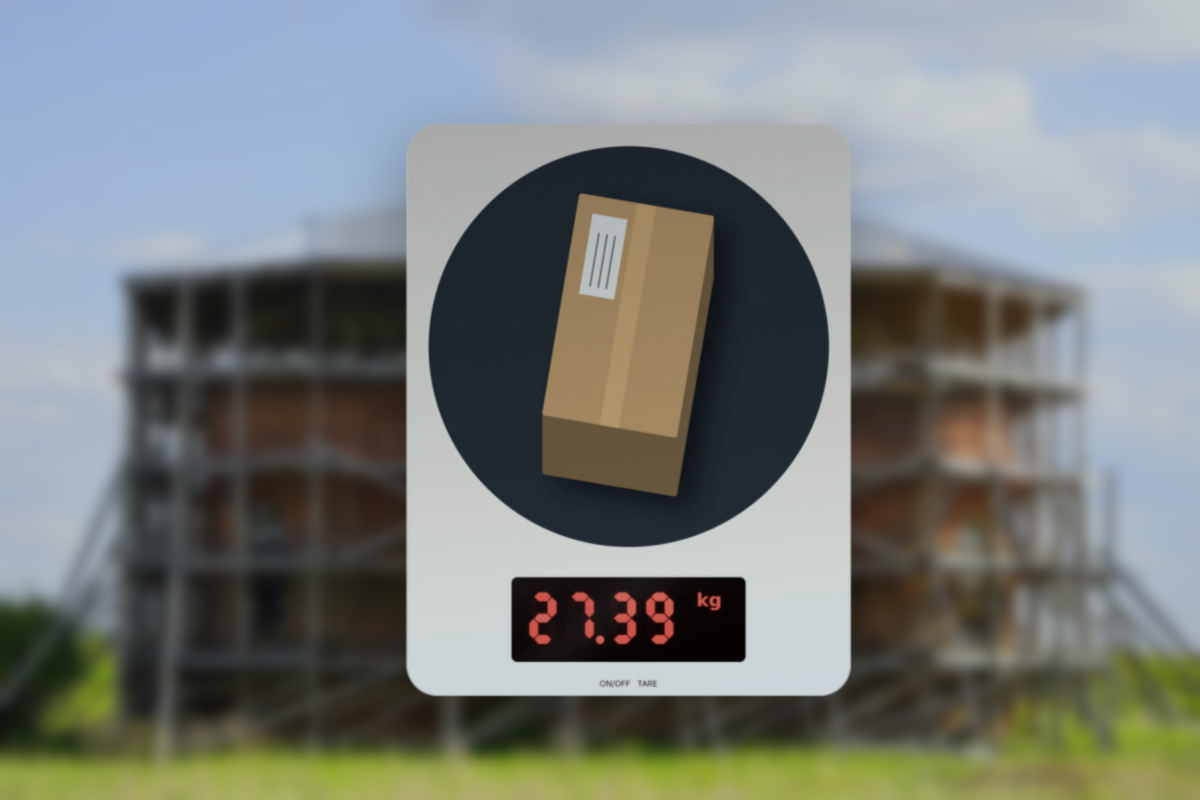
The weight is {"value": 27.39, "unit": "kg"}
